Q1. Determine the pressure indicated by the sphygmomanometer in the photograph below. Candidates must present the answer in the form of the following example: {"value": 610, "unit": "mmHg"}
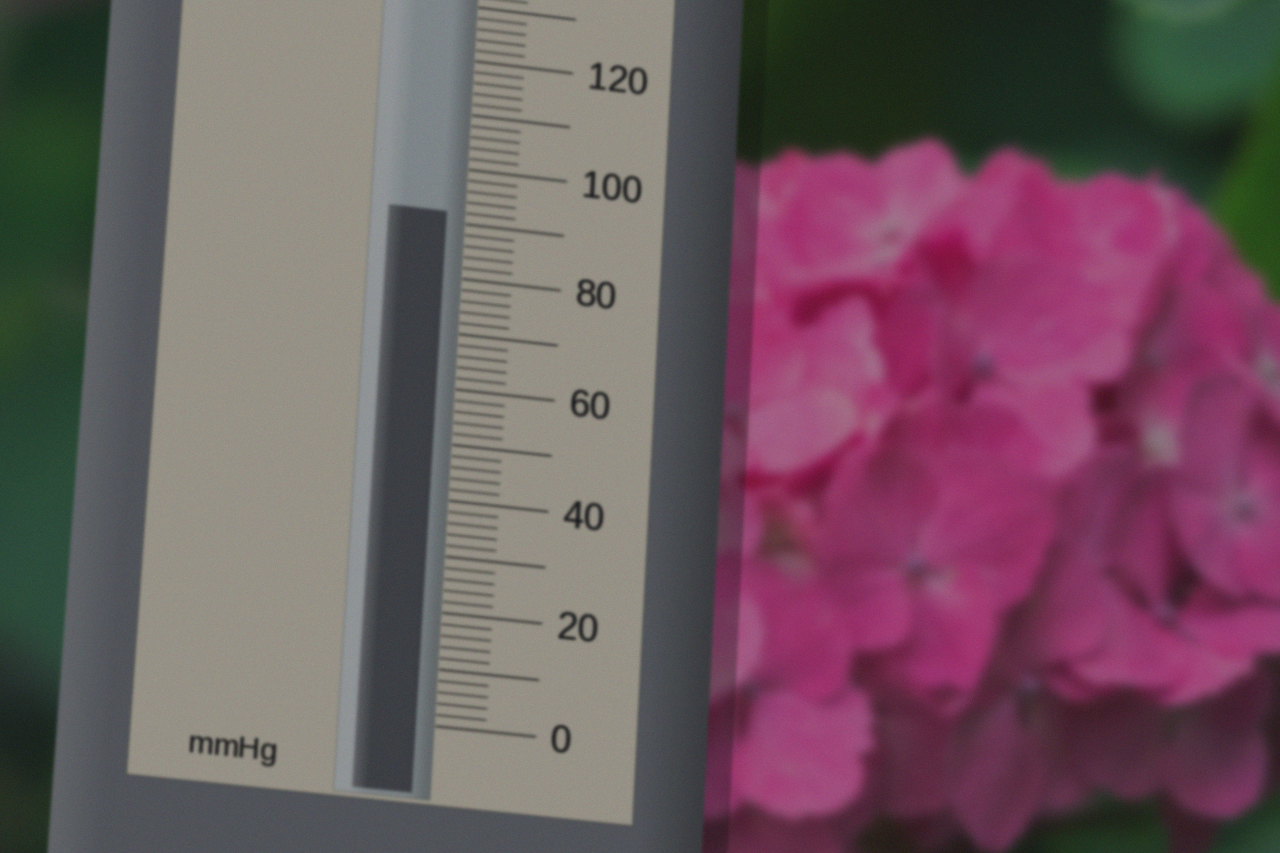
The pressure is {"value": 92, "unit": "mmHg"}
